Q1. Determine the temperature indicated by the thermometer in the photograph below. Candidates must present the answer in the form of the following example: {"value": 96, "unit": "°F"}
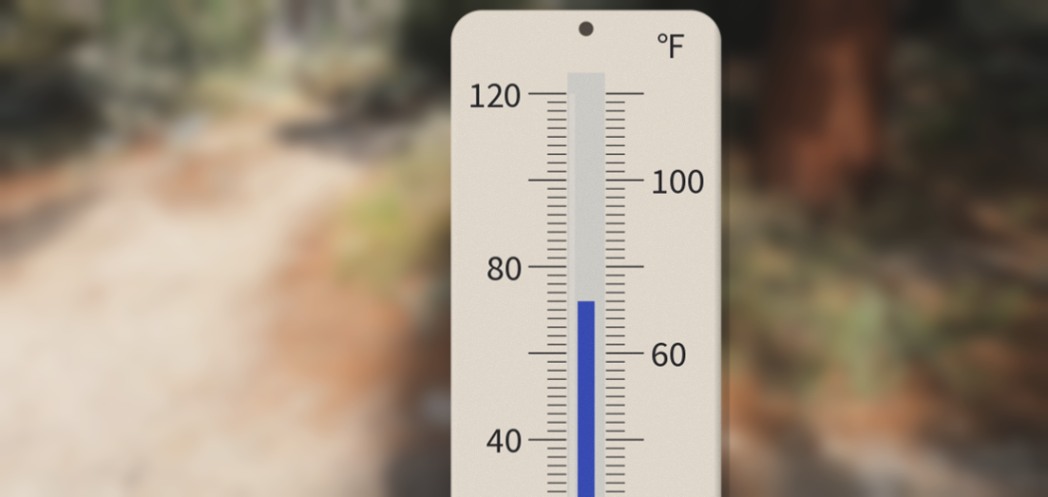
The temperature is {"value": 72, "unit": "°F"}
